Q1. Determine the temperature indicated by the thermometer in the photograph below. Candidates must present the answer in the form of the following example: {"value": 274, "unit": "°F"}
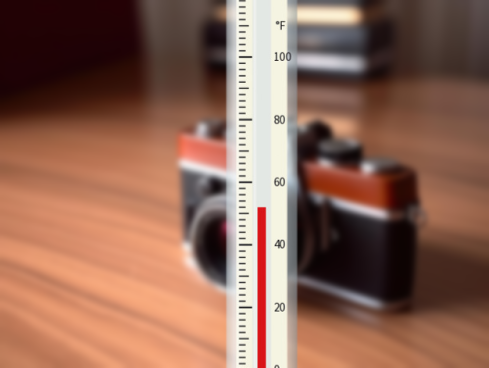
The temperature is {"value": 52, "unit": "°F"}
